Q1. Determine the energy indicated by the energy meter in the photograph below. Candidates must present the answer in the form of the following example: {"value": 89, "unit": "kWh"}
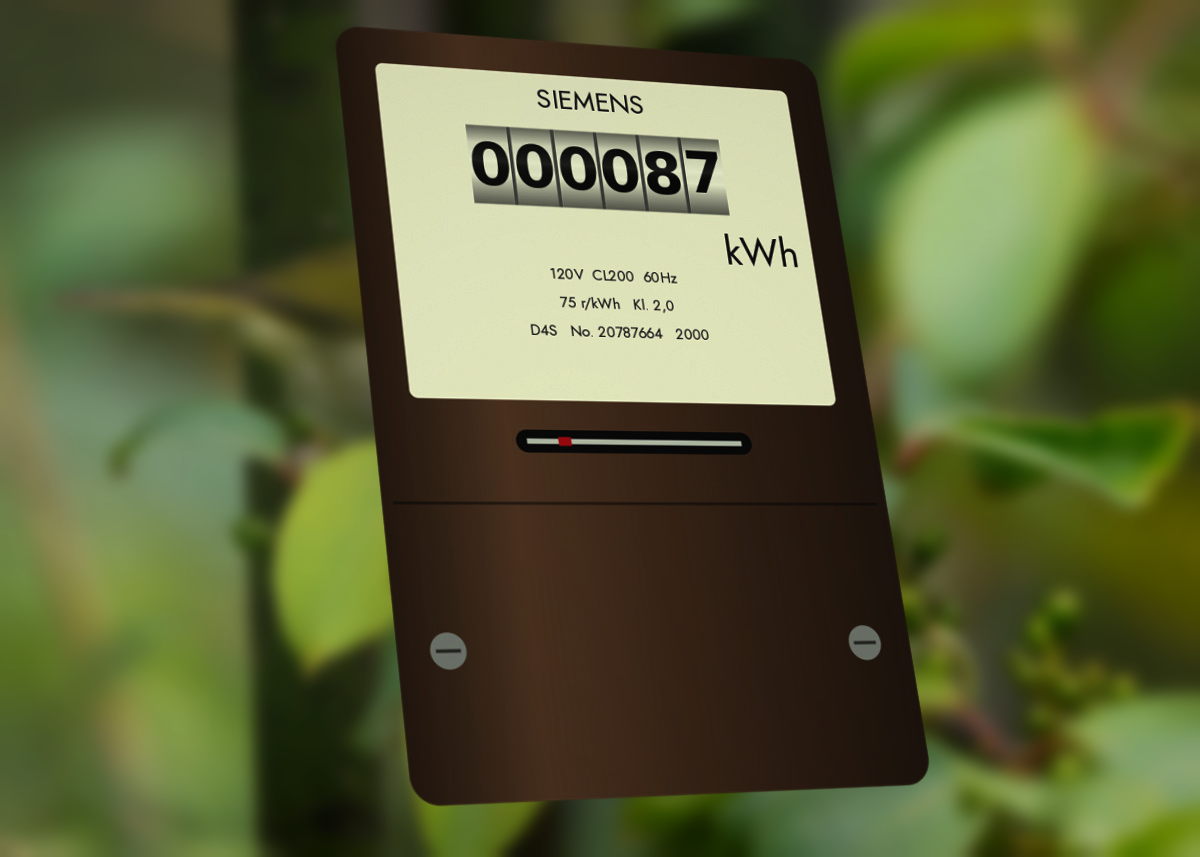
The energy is {"value": 87, "unit": "kWh"}
